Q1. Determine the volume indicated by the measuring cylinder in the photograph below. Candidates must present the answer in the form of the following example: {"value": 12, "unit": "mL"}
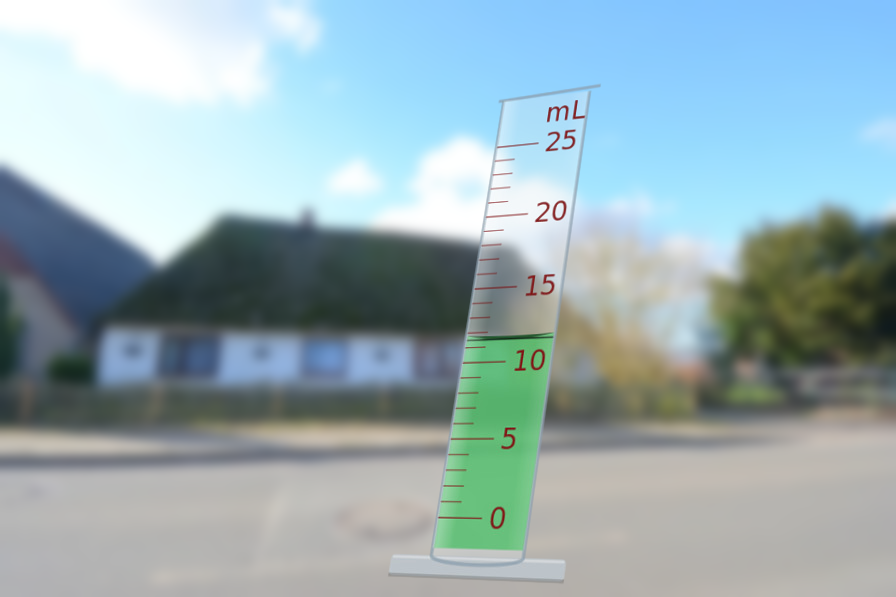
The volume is {"value": 11.5, "unit": "mL"}
